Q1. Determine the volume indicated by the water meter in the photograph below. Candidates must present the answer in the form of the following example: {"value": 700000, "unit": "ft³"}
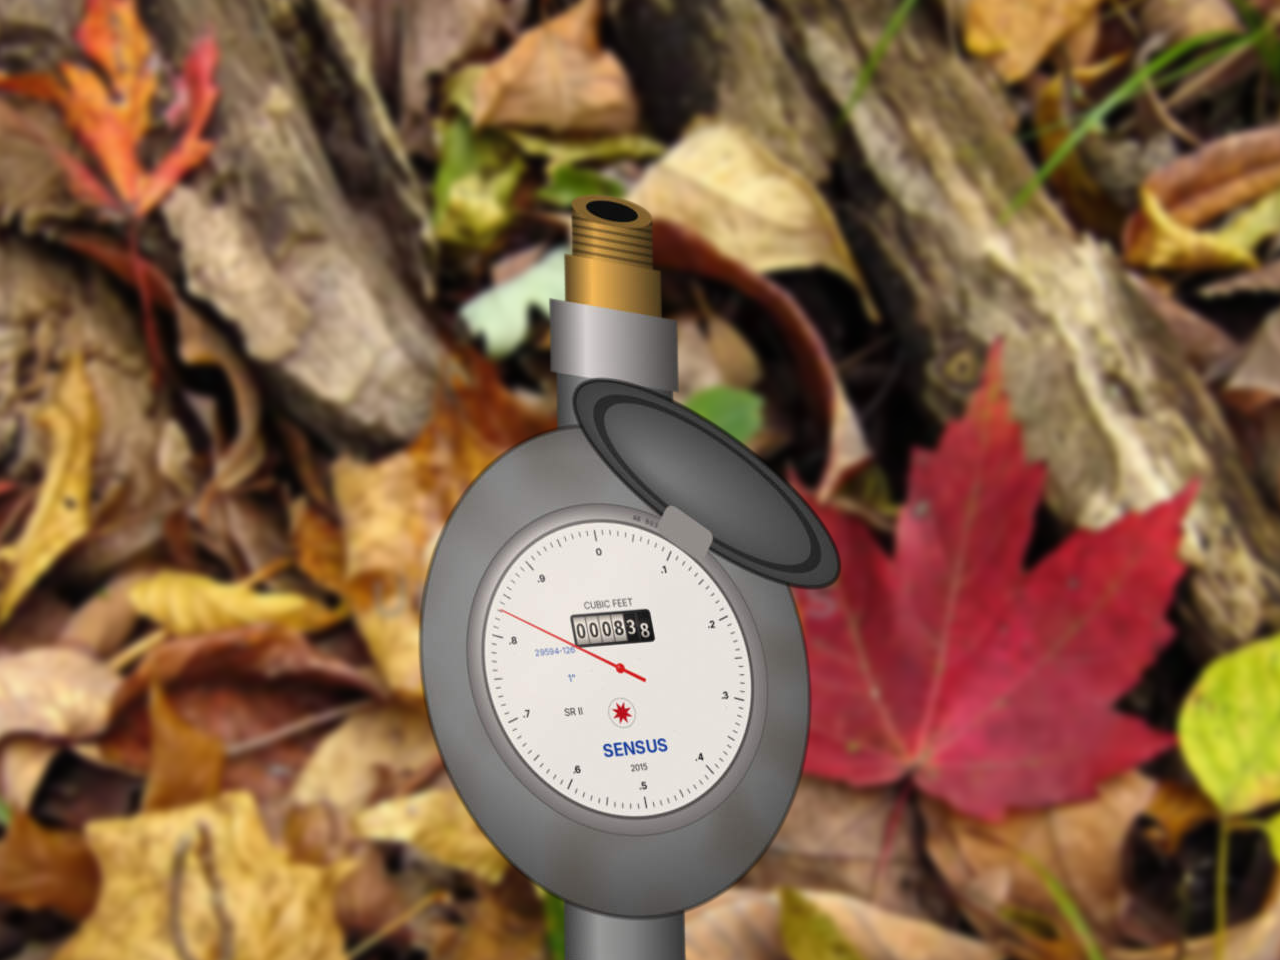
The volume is {"value": 837.83, "unit": "ft³"}
